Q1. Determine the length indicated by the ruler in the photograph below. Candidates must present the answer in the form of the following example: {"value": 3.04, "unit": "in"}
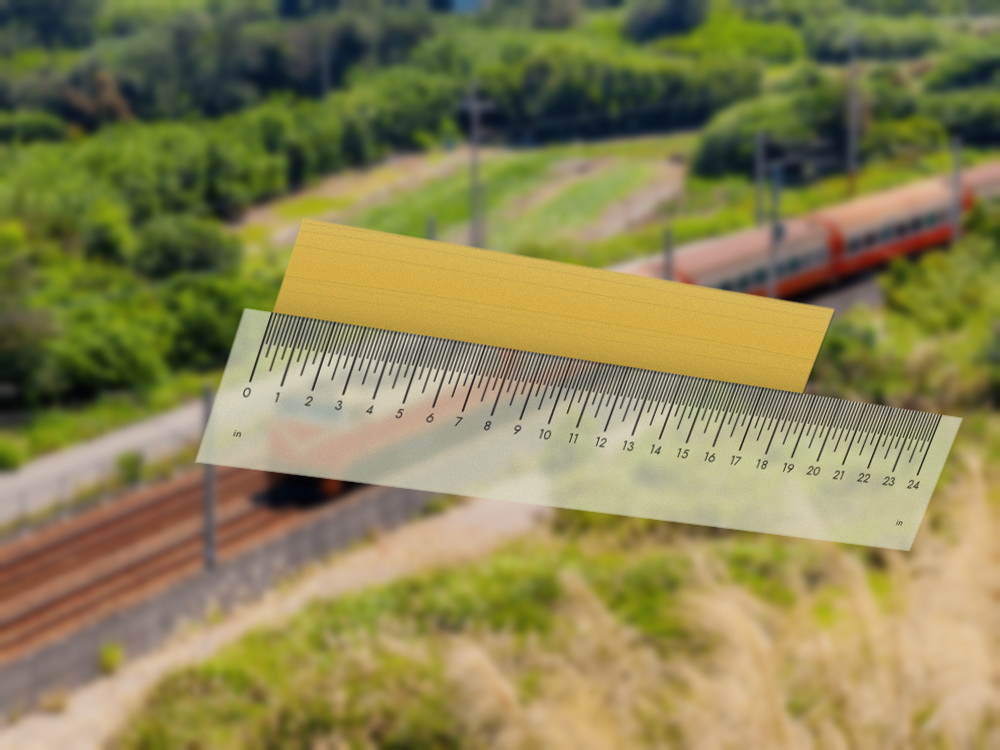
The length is {"value": 18.5, "unit": "in"}
